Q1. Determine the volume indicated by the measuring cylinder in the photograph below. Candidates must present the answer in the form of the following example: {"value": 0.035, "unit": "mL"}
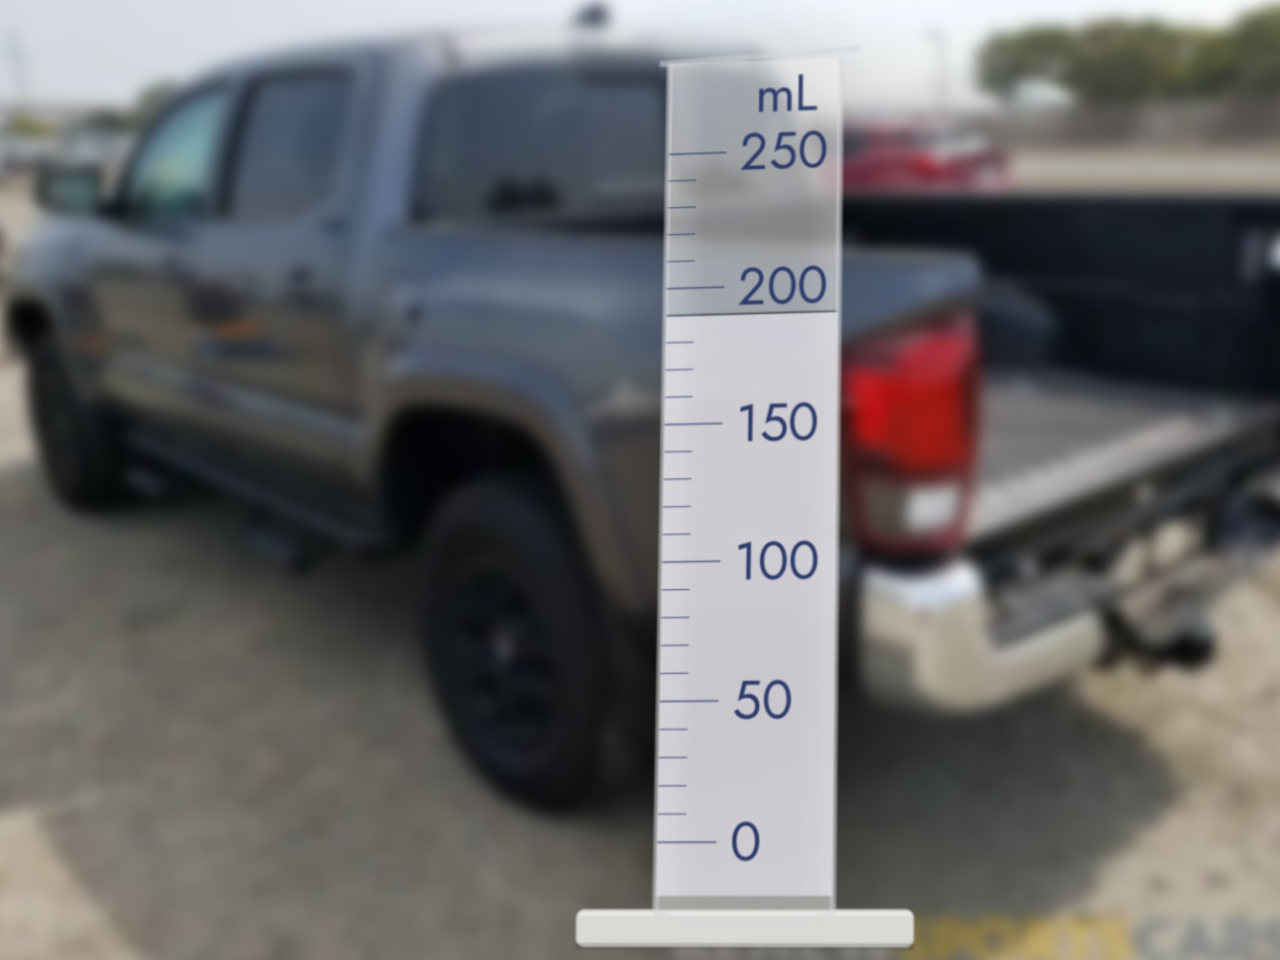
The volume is {"value": 190, "unit": "mL"}
